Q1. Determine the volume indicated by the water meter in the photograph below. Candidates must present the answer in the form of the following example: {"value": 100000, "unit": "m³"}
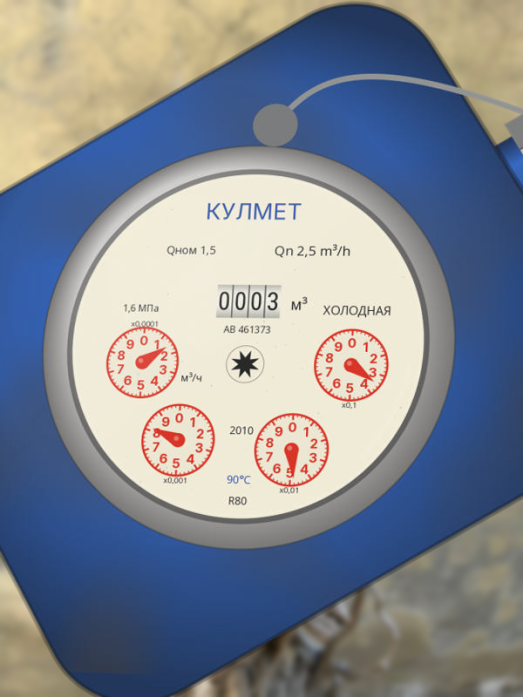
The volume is {"value": 3.3481, "unit": "m³"}
